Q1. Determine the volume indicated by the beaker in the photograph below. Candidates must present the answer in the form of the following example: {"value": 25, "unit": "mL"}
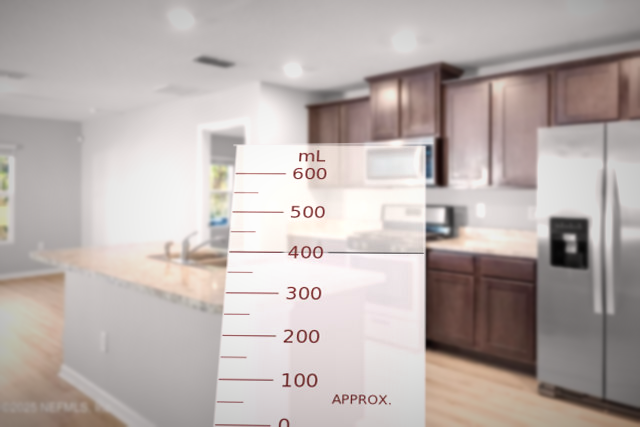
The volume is {"value": 400, "unit": "mL"}
